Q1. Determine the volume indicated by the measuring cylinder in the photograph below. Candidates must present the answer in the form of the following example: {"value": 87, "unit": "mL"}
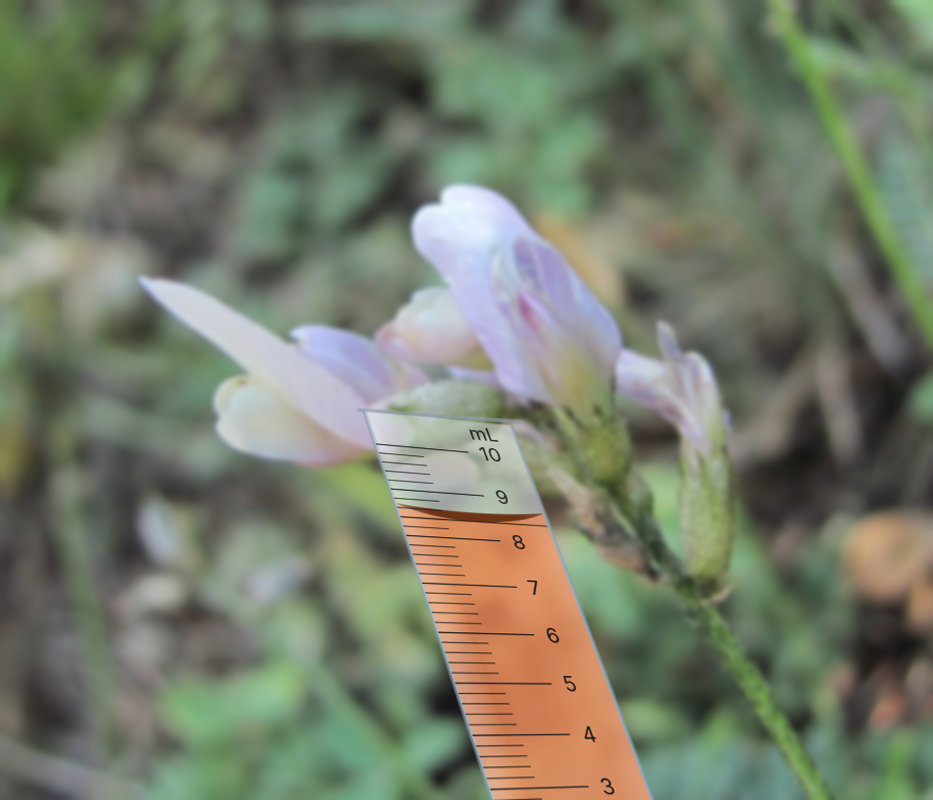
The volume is {"value": 8.4, "unit": "mL"}
